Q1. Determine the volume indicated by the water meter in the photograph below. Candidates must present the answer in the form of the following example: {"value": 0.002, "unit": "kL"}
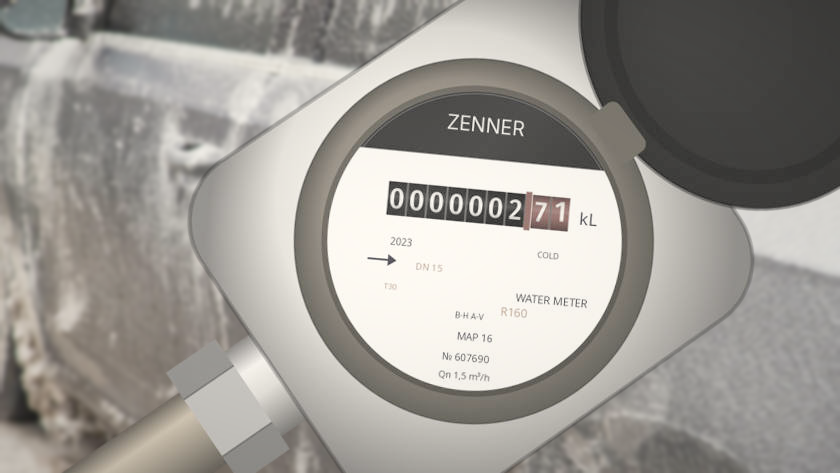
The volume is {"value": 2.71, "unit": "kL"}
